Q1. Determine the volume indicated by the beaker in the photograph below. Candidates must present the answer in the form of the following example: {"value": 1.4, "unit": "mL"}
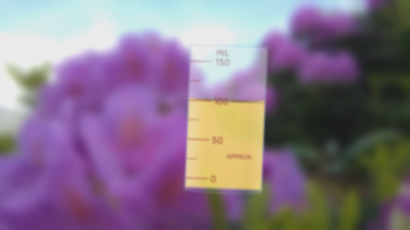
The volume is {"value": 100, "unit": "mL"}
